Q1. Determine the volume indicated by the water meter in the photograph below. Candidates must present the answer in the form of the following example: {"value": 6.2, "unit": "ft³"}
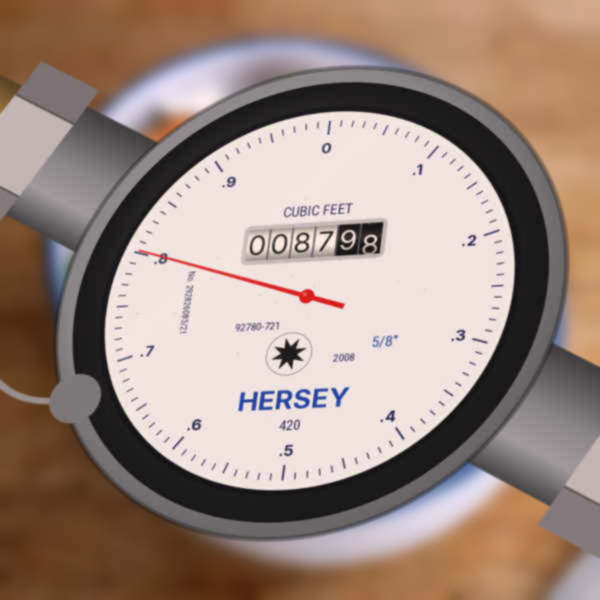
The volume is {"value": 8797.80, "unit": "ft³"}
